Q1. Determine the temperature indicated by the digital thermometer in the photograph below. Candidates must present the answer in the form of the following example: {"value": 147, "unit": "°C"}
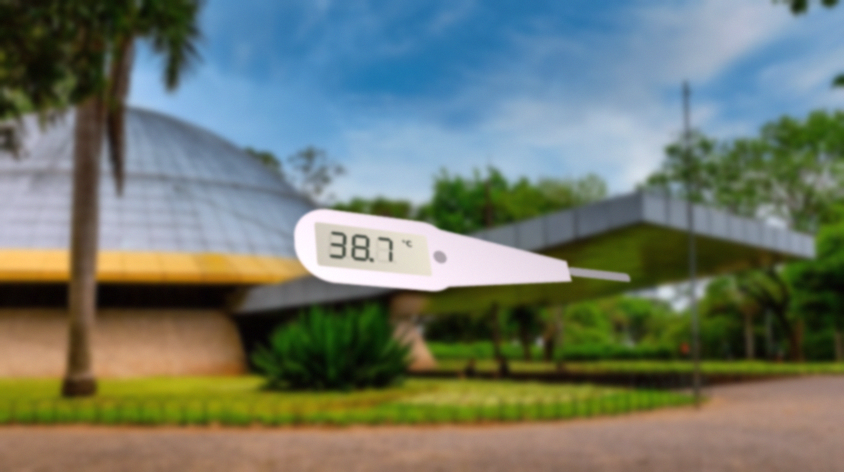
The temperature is {"value": 38.7, "unit": "°C"}
